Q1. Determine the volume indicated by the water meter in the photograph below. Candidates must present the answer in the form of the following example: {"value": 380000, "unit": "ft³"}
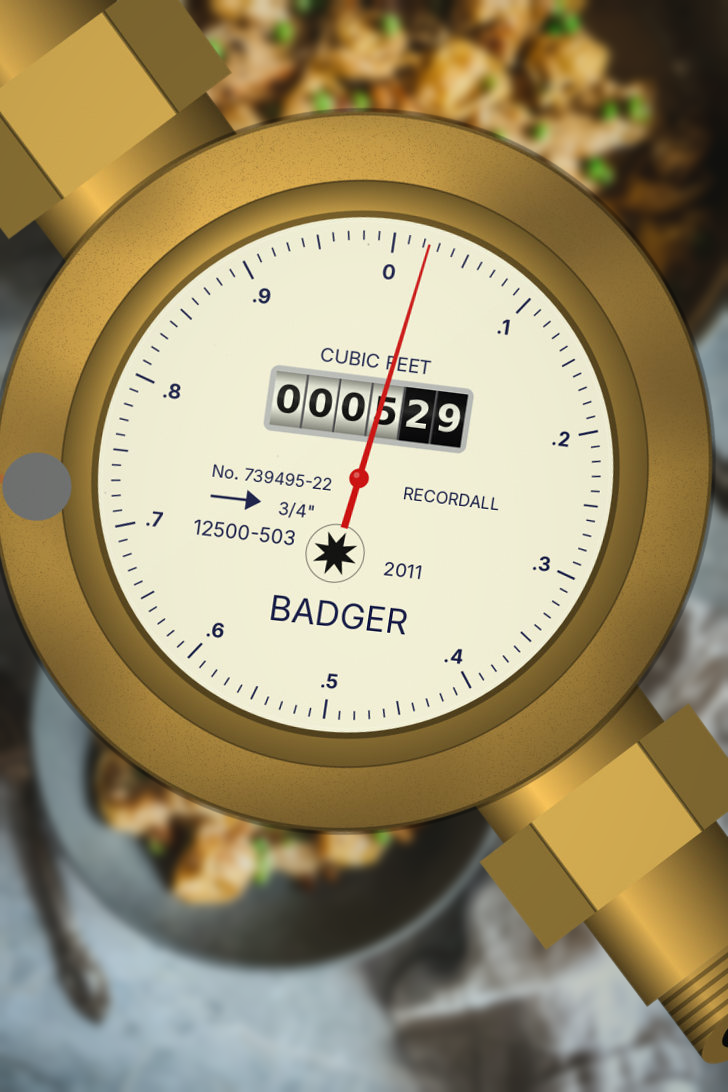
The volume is {"value": 529.02, "unit": "ft³"}
